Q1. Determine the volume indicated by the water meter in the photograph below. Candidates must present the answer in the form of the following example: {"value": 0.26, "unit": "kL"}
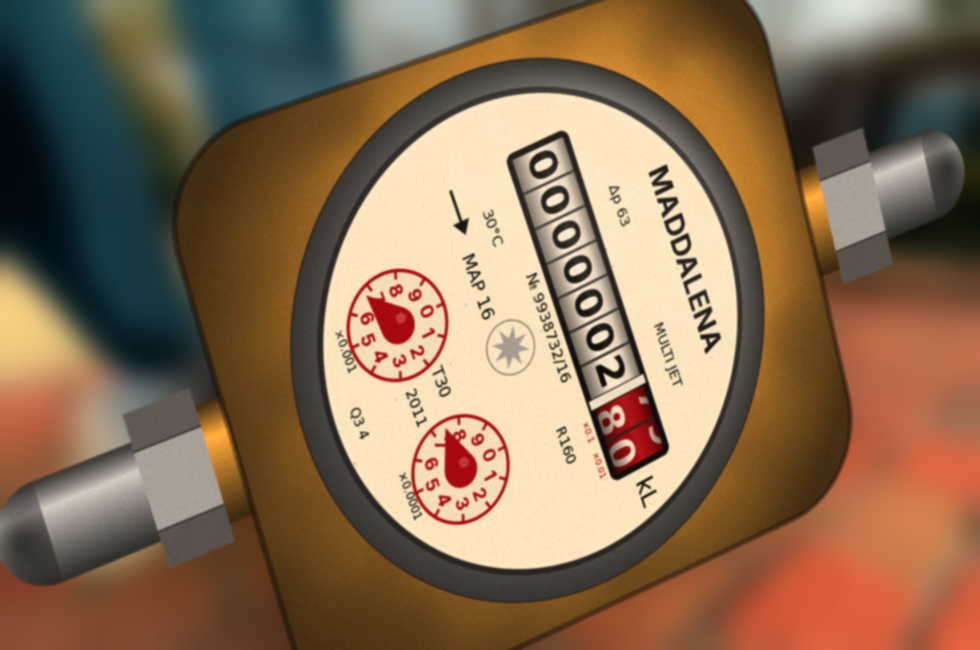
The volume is {"value": 2.7967, "unit": "kL"}
